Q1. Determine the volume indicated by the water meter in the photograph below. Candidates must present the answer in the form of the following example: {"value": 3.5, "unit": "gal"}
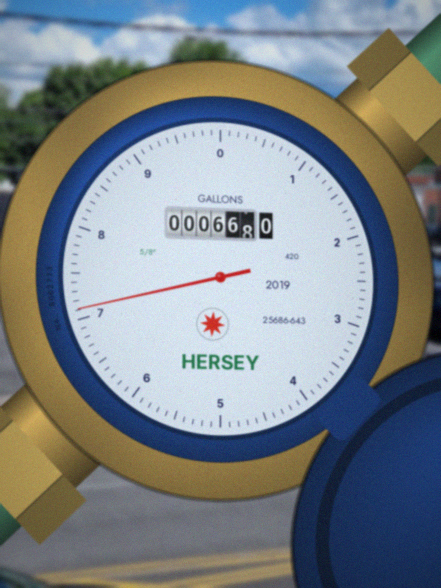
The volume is {"value": 6677.1, "unit": "gal"}
